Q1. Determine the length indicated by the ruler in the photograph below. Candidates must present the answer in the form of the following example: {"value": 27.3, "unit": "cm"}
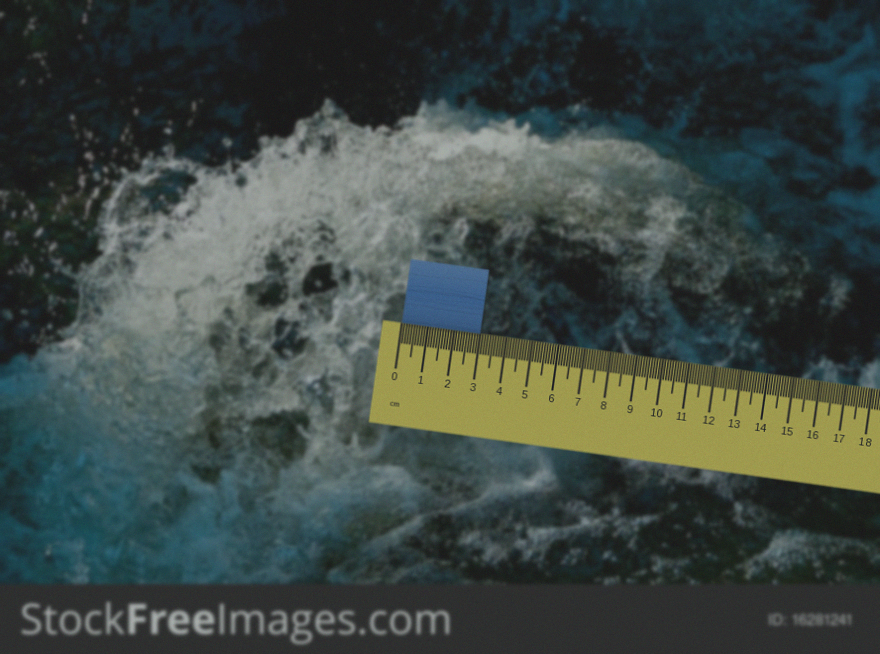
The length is {"value": 3, "unit": "cm"}
